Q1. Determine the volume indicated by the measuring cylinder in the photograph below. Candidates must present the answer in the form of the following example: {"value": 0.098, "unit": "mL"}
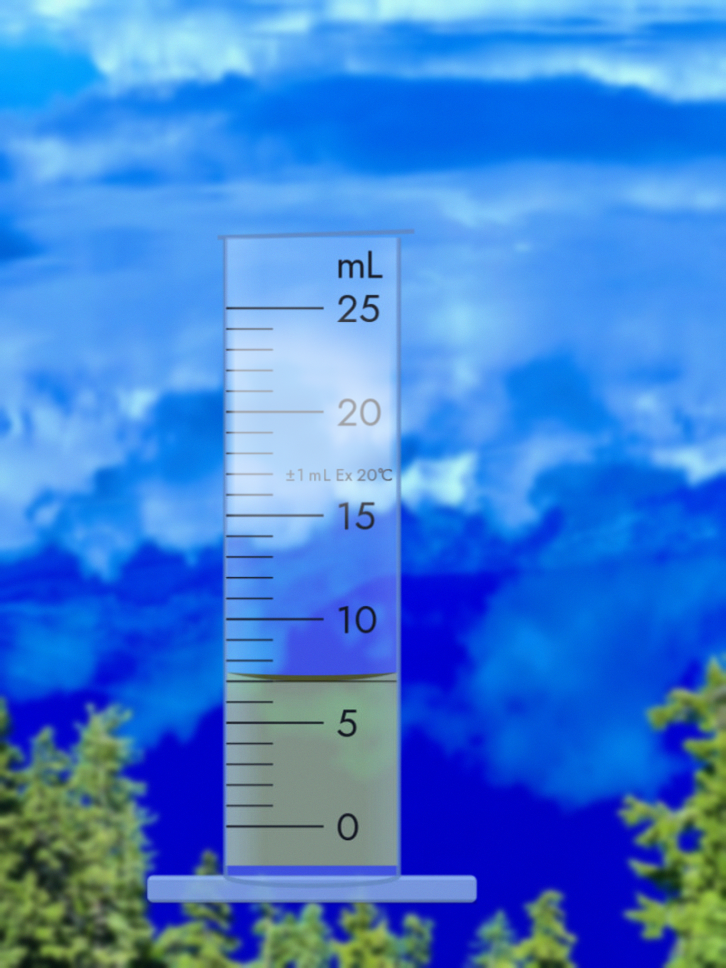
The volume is {"value": 7, "unit": "mL"}
